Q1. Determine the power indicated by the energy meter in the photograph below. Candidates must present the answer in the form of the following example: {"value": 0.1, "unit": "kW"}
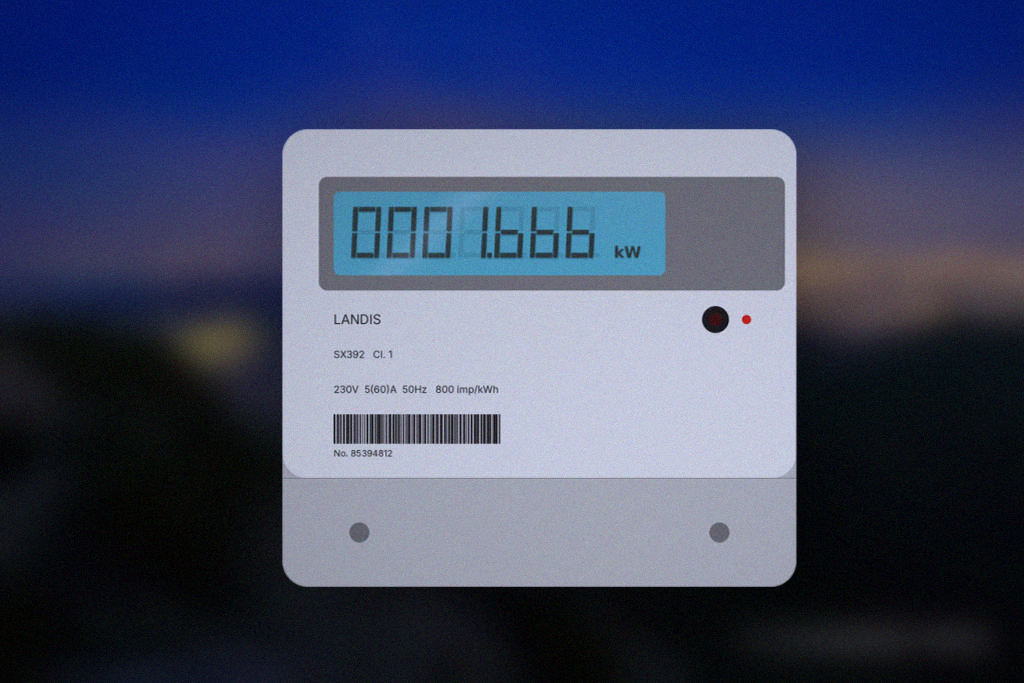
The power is {"value": 1.666, "unit": "kW"}
